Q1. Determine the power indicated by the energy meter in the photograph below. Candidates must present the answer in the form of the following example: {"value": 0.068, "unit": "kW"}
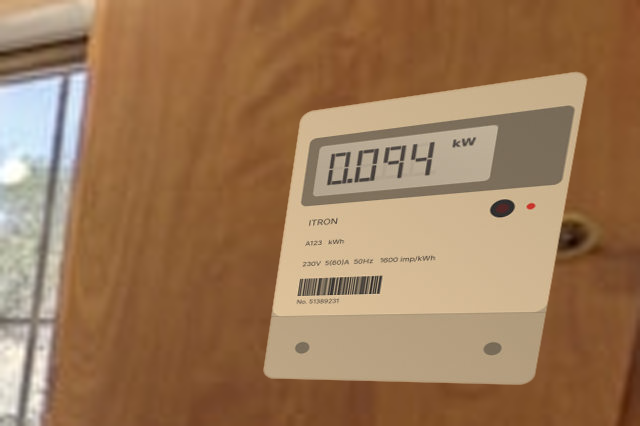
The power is {"value": 0.094, "unit": "kW"}
